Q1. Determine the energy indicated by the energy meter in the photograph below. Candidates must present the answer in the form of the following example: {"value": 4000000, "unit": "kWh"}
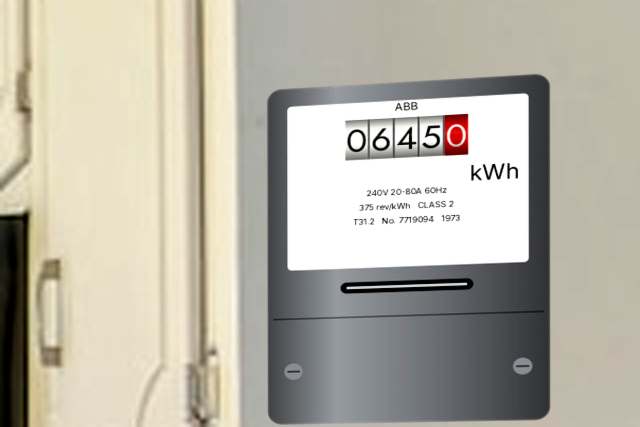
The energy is {"value": 645.0, "unit": "kWh"}
